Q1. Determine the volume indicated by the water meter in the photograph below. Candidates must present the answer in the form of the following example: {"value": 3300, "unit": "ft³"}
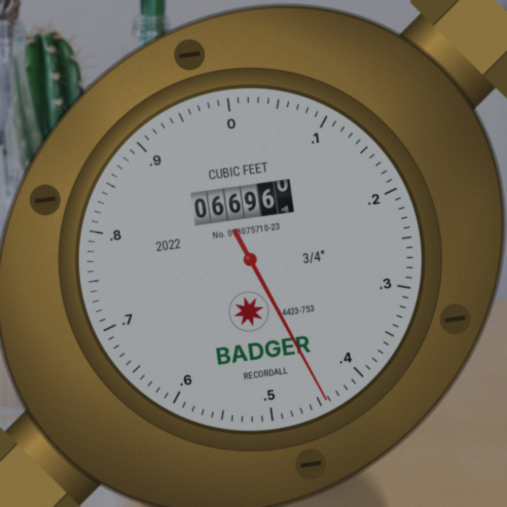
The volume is {"value": 66960.44, "unit": "ft³"}
